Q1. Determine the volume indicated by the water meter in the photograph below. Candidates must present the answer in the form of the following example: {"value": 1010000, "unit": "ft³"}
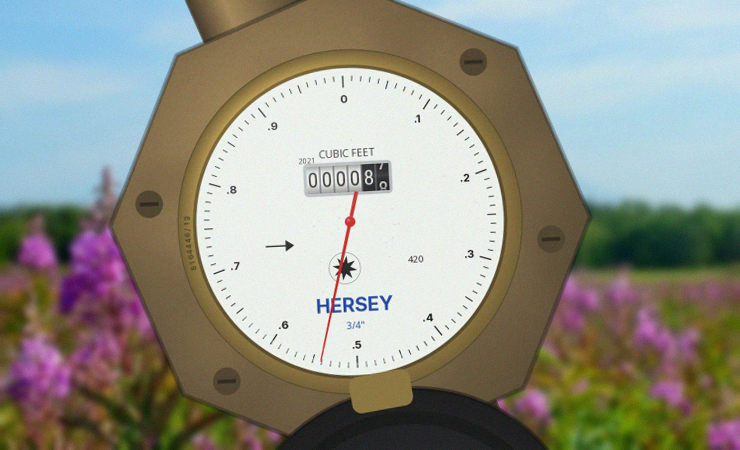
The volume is {"value": 87.54, "unit": "ft³"}
